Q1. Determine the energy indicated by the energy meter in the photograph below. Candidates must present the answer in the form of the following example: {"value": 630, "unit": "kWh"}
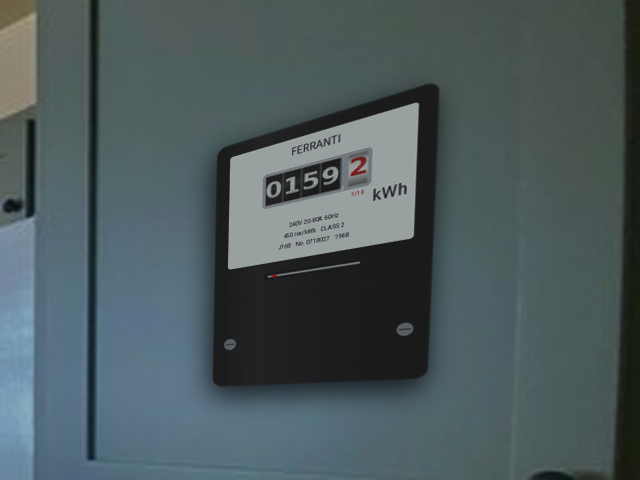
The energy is {"value": 159.2, "unit": "kWh"}
